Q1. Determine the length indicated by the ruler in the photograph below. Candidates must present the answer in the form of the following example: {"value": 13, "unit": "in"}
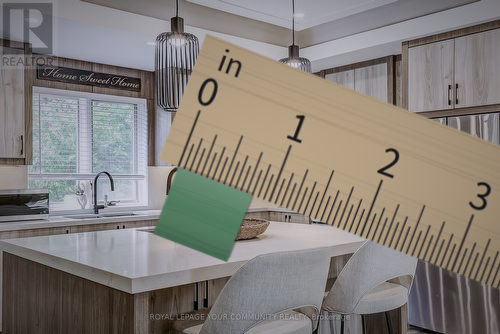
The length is {"value": 0.8125, "unit": "in"}
